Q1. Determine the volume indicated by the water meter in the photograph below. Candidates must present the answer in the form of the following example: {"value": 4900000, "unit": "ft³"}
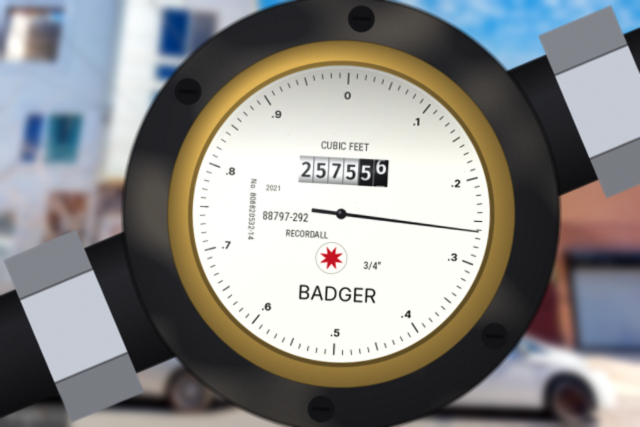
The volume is {"value": 257556.26, "unit": "ft³"}
